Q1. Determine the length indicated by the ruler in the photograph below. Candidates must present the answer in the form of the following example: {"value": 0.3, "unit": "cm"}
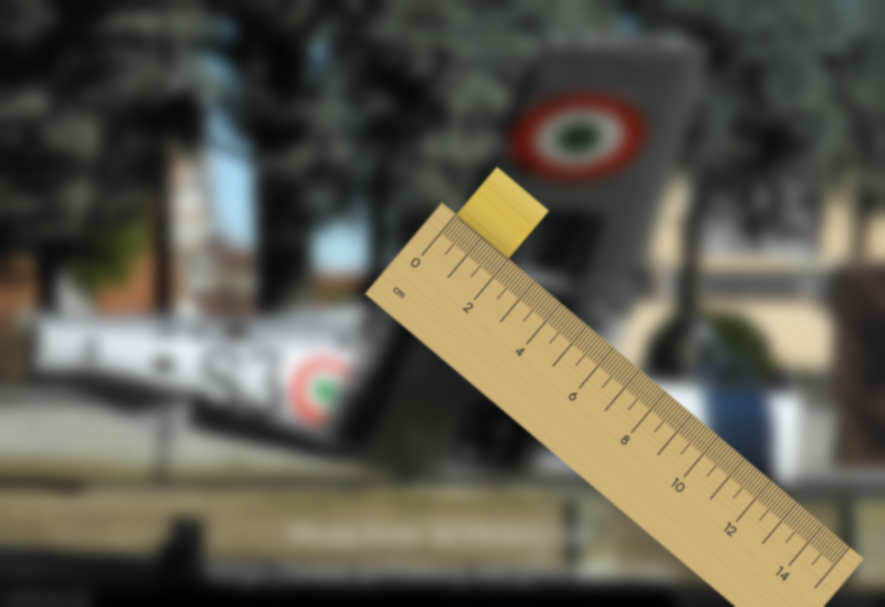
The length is {"value": 2, "unit": "cm"}
